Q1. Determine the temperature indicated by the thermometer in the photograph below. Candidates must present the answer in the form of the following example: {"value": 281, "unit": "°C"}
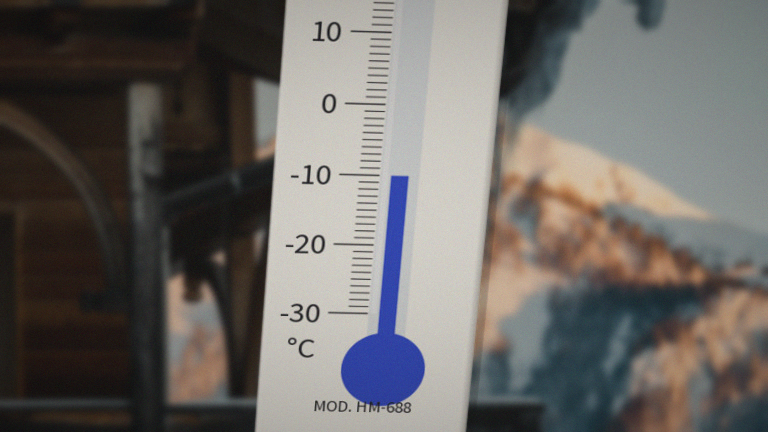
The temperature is {"value": -10, "unit": "°C"}
